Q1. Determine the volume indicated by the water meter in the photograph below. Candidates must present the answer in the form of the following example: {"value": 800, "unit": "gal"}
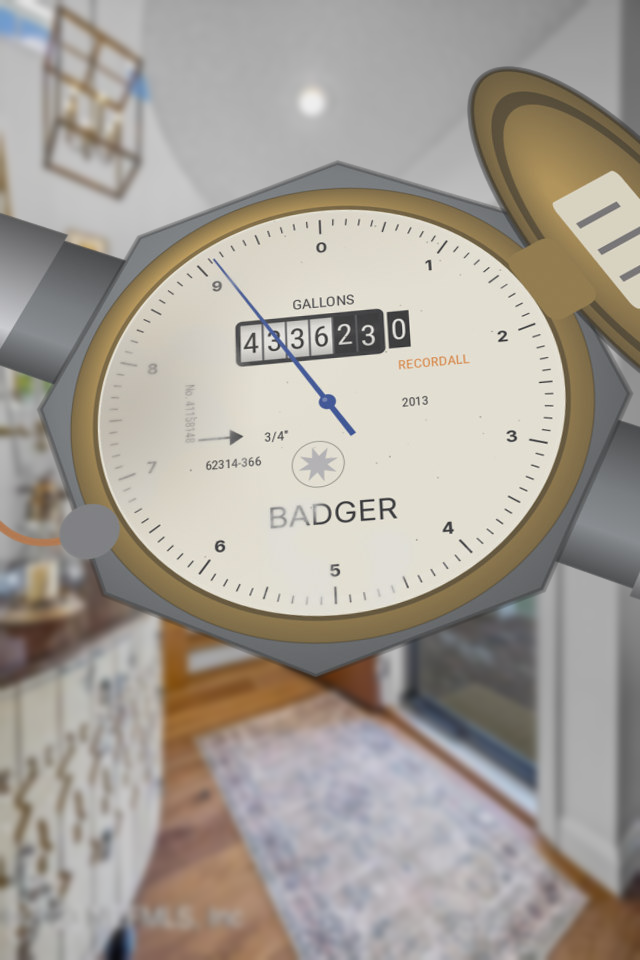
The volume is {"value": 4336229.1, "unit": "gal"}
